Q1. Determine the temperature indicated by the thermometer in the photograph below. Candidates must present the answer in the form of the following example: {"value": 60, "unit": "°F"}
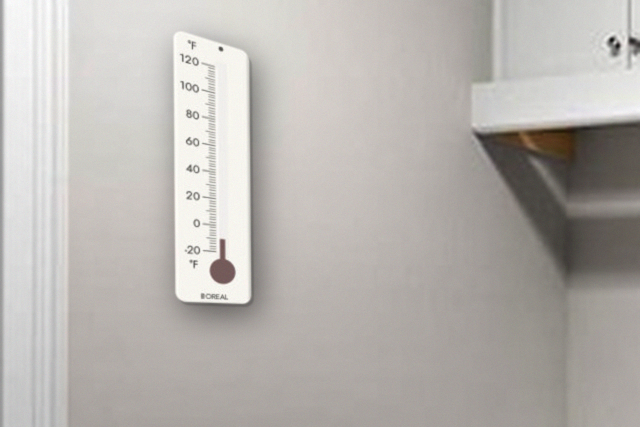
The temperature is {"value": -10, "unit": "°F"}
